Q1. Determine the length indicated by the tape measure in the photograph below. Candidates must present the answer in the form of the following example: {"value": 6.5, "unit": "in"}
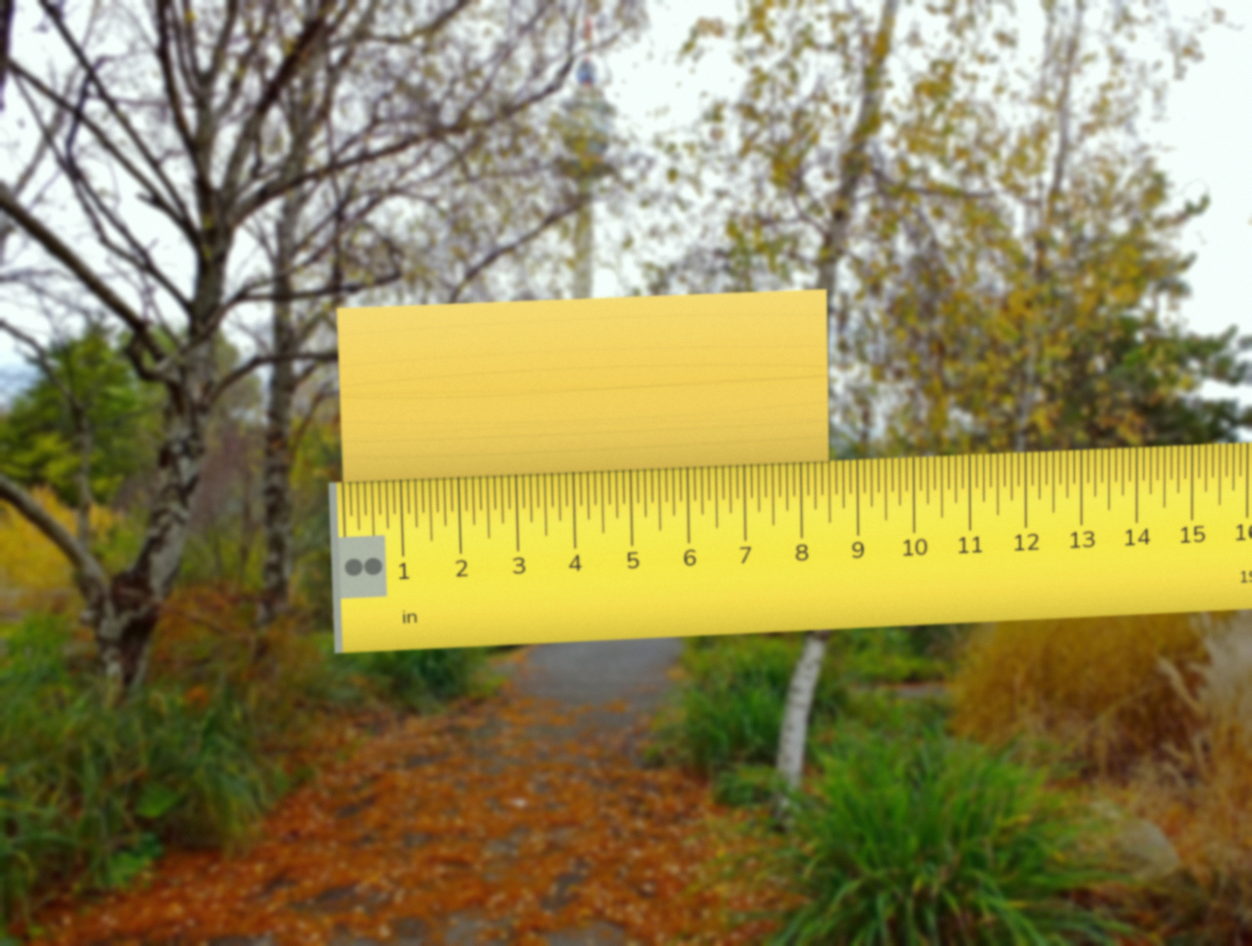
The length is {"value": 8.5, "unit": "in"}
